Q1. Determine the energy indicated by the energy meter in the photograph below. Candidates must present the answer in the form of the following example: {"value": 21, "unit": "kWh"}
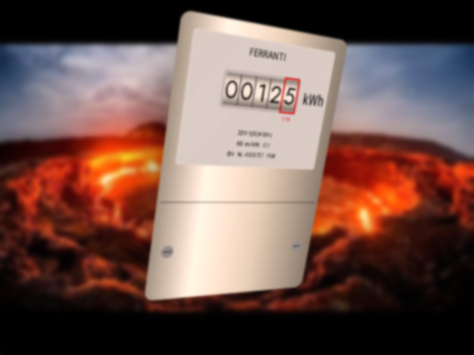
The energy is {"value": 12.5, "unit": "kWh"}
